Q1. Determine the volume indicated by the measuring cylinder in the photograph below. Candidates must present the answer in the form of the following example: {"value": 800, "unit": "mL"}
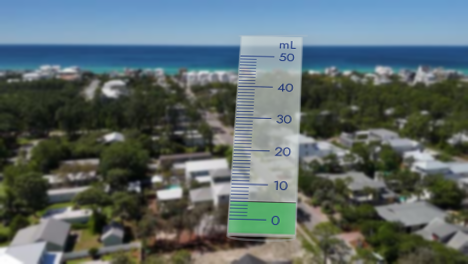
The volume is {"value": 5, "unit": "mL"}
